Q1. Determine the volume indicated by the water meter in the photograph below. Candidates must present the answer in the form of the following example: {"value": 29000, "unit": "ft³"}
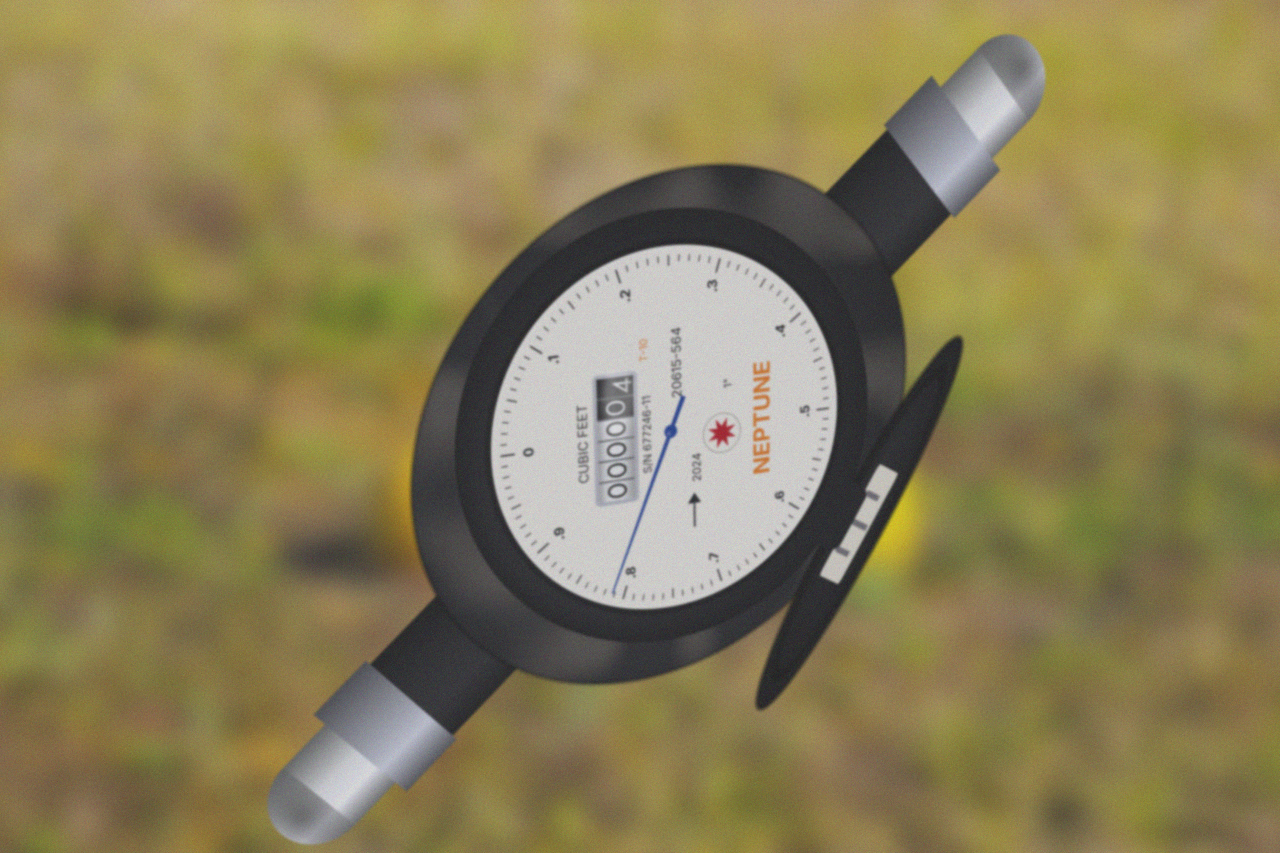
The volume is {"value": 3.81, "unit": "ft³"}
